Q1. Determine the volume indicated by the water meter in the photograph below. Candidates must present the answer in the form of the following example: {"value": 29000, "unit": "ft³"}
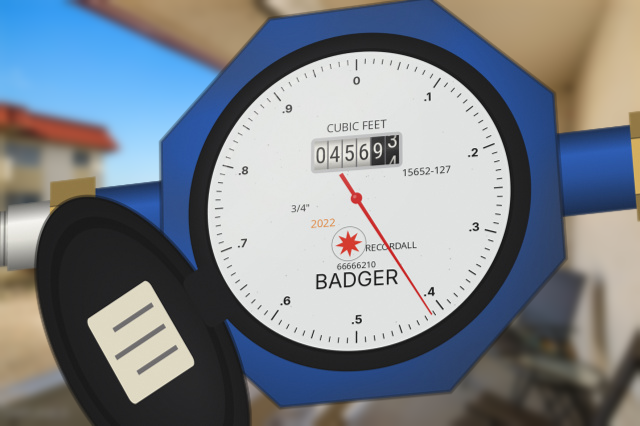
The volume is {"value": 45693.41, "unit": "ft³"}
